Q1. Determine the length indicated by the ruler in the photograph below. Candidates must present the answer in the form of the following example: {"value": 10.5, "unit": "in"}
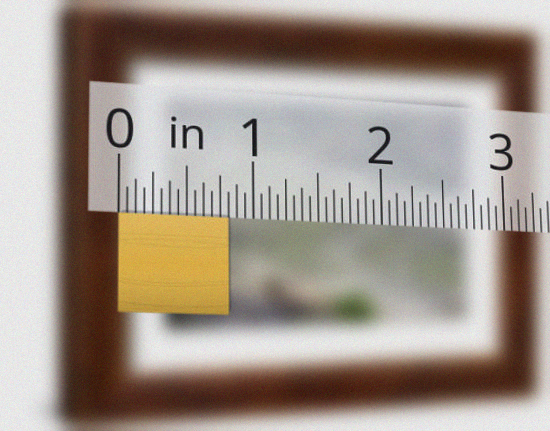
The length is {"value": 0.8125, "unit": "in"}
